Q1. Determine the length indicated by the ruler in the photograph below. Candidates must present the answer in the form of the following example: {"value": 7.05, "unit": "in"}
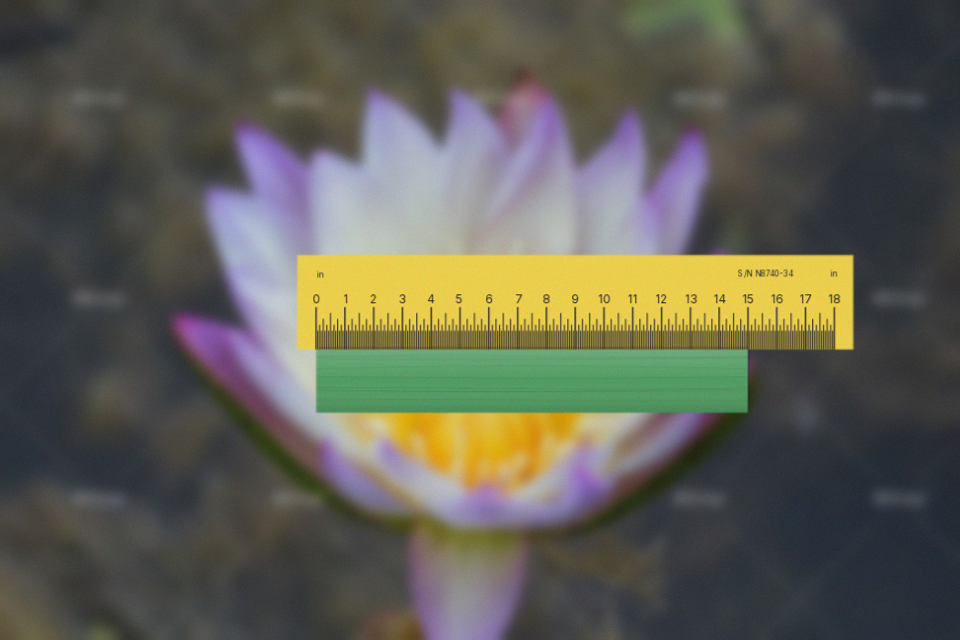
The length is {"value": 15, "unit": "in"}
